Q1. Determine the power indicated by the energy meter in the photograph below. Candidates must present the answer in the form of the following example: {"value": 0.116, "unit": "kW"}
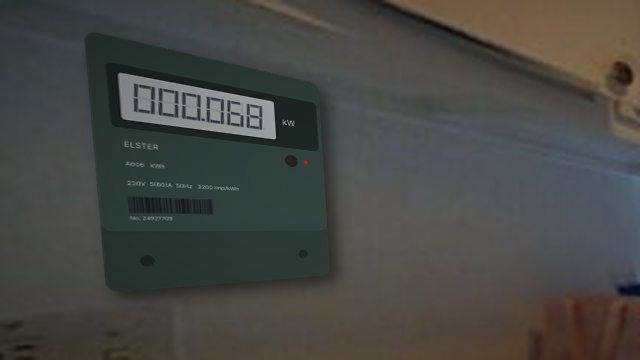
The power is {"value": 0.068, "unit": "kW"}
